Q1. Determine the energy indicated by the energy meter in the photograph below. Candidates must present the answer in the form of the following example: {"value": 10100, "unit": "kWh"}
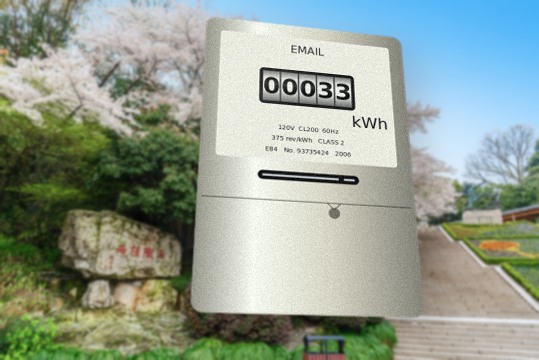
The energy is {"value": 33, "unit": "kWh"}
